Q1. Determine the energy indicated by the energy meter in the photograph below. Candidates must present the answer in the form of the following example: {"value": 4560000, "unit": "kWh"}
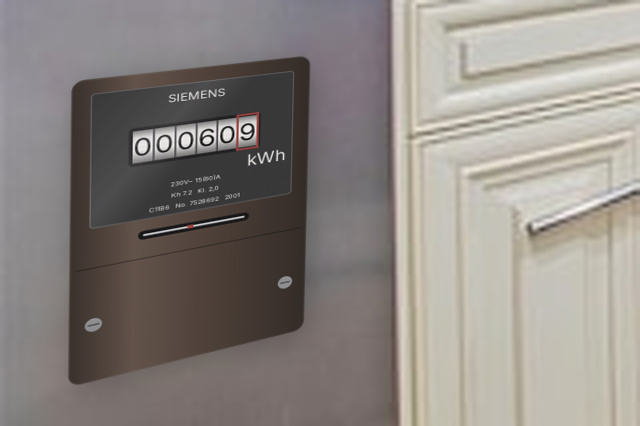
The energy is {"value": 60.9, "unit": "kWh"}
